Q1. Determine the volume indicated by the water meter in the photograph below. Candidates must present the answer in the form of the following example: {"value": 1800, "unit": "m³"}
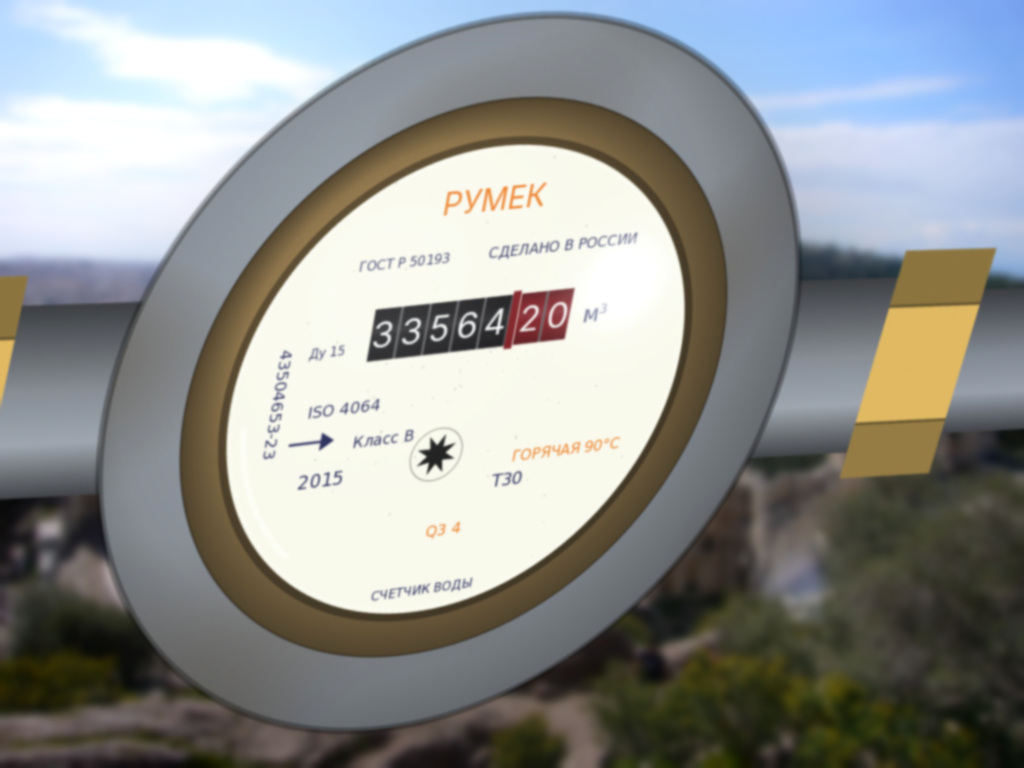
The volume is {"value": 33564.20, "unit": "m³"}
